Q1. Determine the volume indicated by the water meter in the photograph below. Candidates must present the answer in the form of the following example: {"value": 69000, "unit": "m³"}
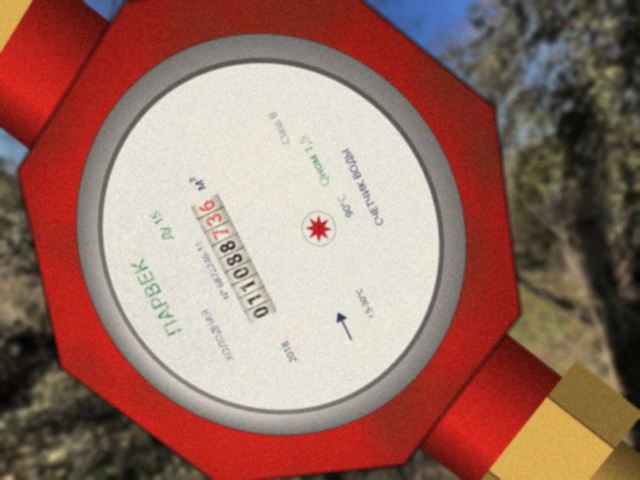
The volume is {"value": 11088.736, "unit": "m³"}
